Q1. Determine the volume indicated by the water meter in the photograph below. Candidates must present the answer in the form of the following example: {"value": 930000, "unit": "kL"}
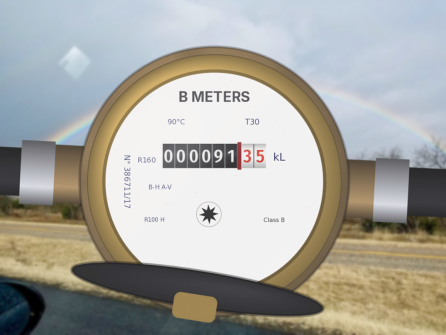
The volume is {"value": 91.35, "unit": "kL"}
